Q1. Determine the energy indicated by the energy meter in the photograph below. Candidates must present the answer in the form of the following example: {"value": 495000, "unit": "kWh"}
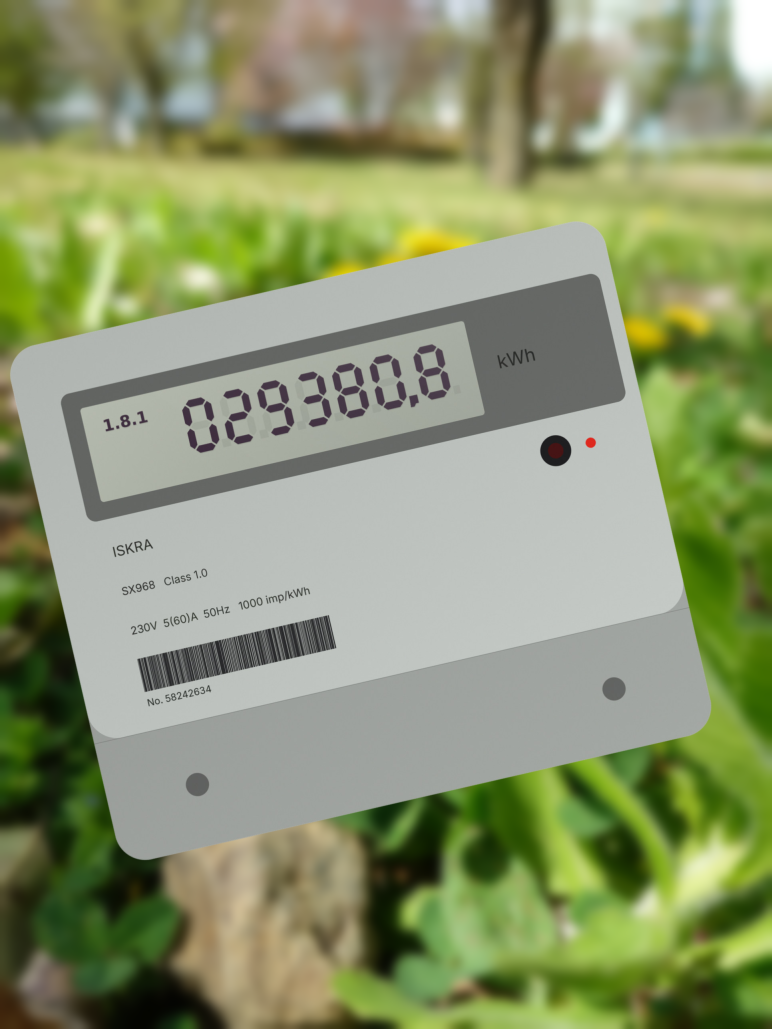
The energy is {"value": 29380.8, "unit": "kWh"}
